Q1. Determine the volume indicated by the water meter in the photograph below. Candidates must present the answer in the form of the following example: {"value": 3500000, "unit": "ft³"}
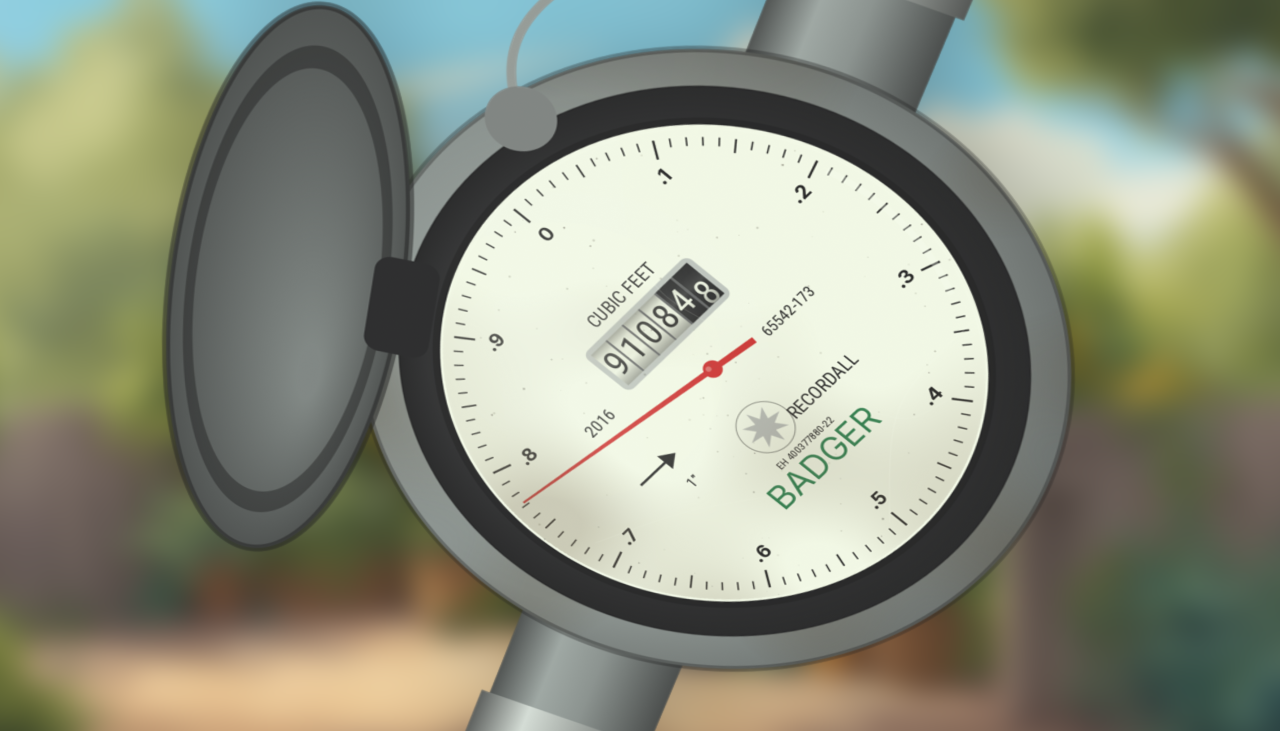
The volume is {"value": 910847.77, "unit": "ft³"}
